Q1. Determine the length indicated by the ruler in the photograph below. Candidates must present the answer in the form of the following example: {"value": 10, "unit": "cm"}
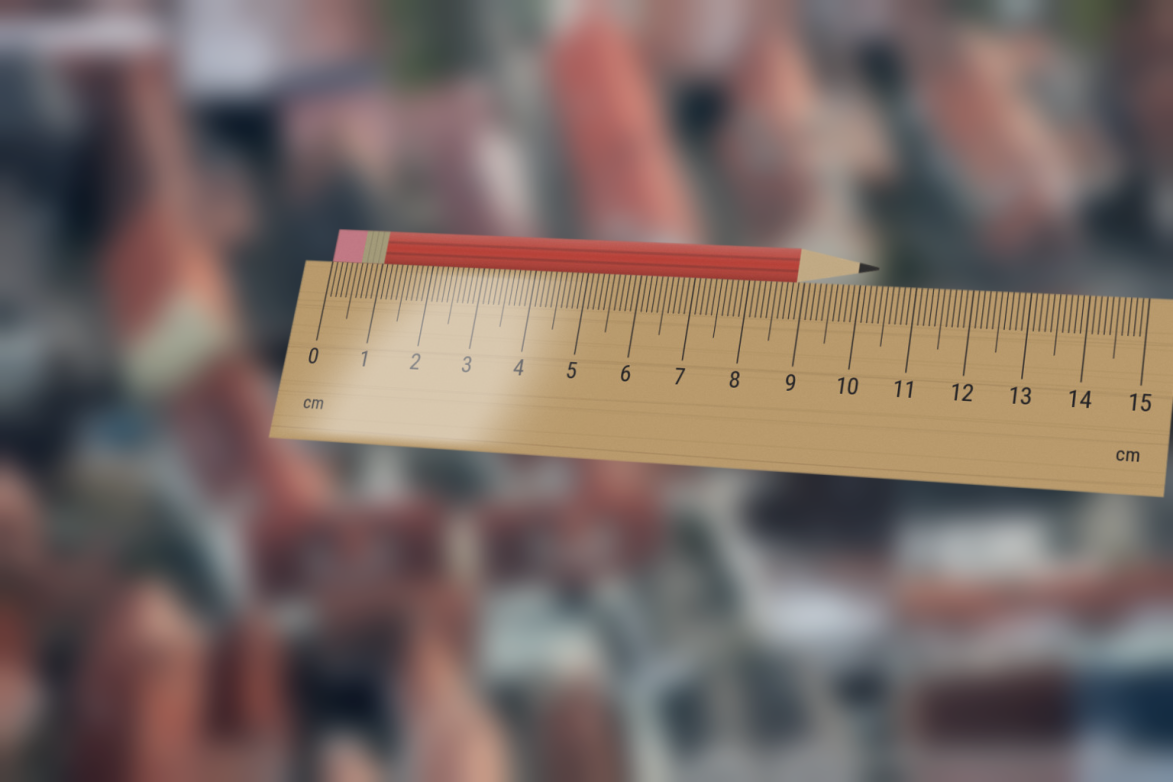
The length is {"value": 10.3, "unit": "cm"}
